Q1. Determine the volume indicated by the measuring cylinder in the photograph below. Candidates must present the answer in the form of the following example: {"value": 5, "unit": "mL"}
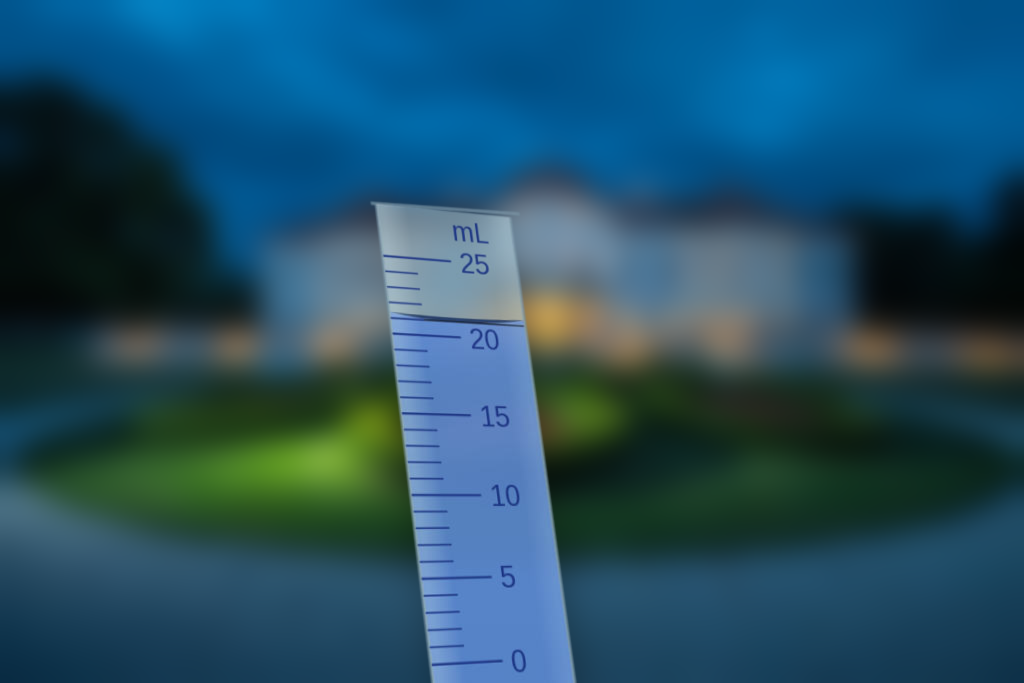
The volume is {"value": 21, "unit": "mL"}
